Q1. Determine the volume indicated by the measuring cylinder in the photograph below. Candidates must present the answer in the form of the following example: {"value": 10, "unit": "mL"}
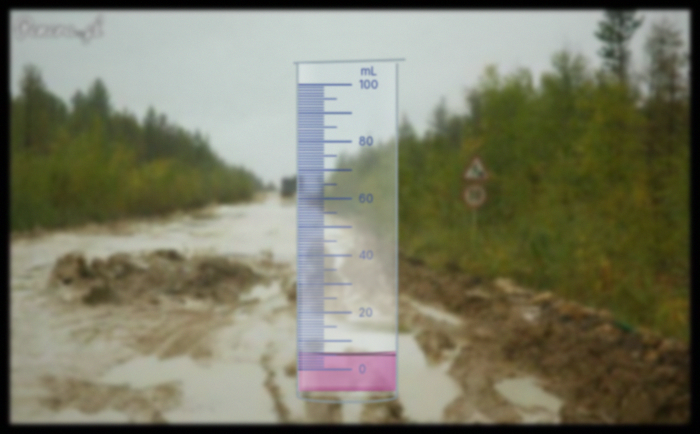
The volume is {"value": 5, "unit": "mL"}
